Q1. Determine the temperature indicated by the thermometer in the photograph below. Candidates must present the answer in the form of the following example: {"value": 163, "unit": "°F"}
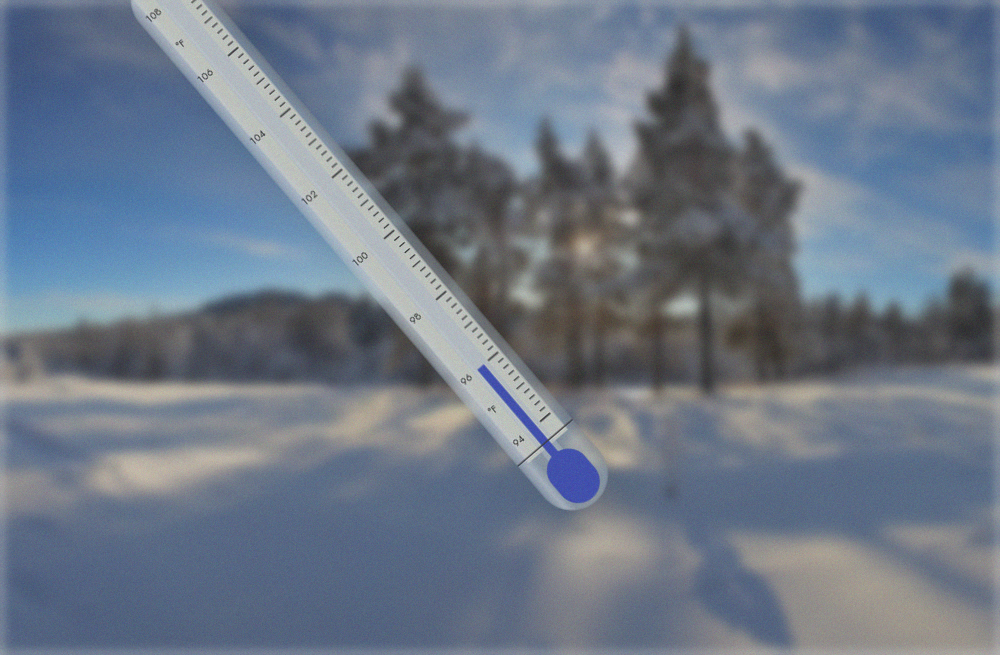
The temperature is {"value": 96, "unit": "°F"}
